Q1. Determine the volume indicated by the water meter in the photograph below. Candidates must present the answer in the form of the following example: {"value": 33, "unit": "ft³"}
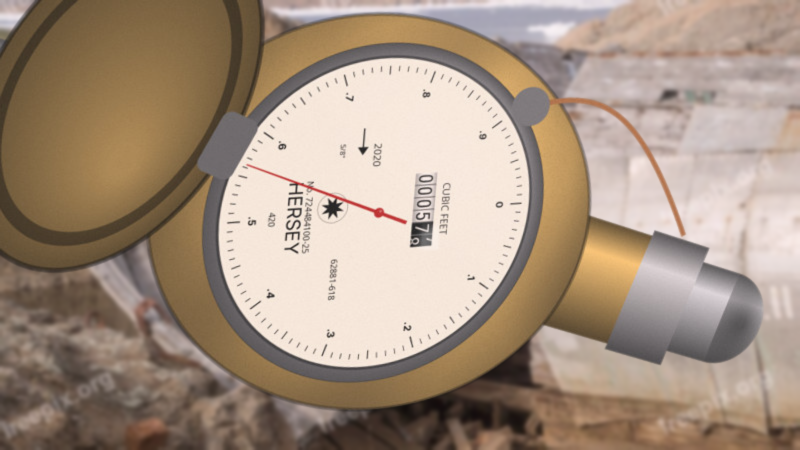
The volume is {"value": 577.56, "unit": "ft³"}
